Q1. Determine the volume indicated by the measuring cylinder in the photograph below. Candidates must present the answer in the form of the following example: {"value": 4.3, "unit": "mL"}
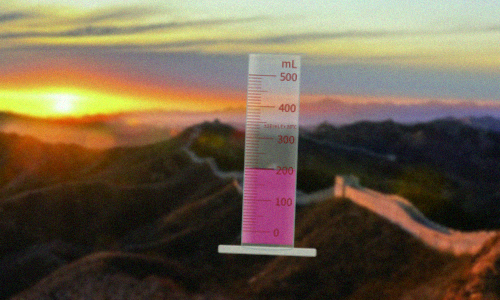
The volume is {"value": 200, "unit": "mL"}
